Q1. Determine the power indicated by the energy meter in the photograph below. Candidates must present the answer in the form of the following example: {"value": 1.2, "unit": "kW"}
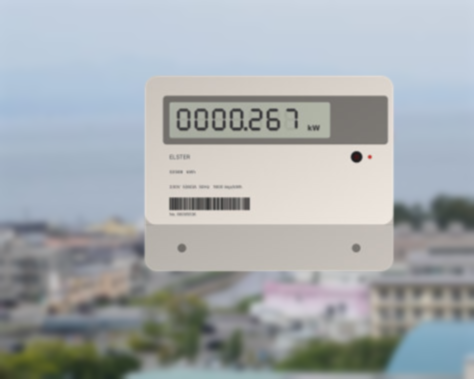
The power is {"value": 0.267, "unit": "kW"}
